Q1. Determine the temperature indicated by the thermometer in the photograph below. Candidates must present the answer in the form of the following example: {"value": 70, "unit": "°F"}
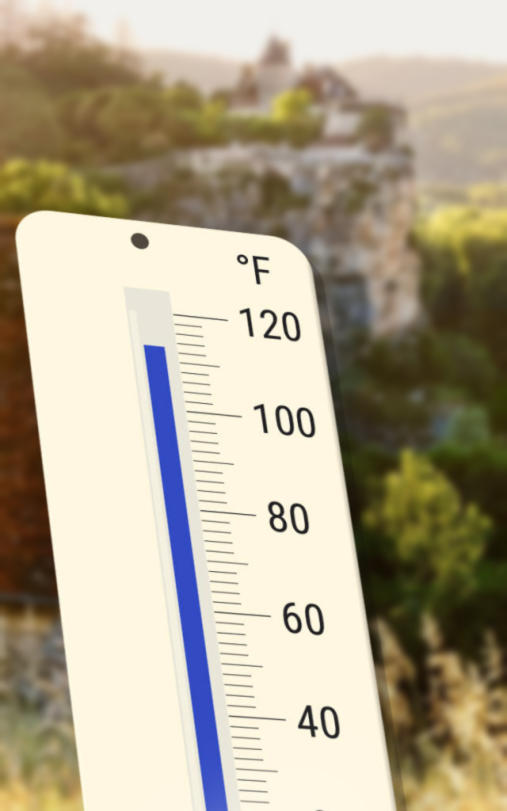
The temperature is {"value": 113, "unit": "°F"}
